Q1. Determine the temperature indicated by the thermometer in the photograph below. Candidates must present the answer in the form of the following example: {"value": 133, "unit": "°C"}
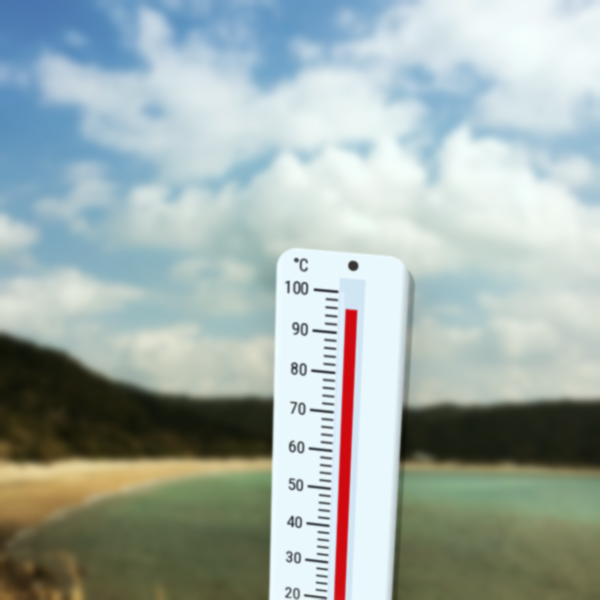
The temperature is {"value": 96, "unit": "°C"}
